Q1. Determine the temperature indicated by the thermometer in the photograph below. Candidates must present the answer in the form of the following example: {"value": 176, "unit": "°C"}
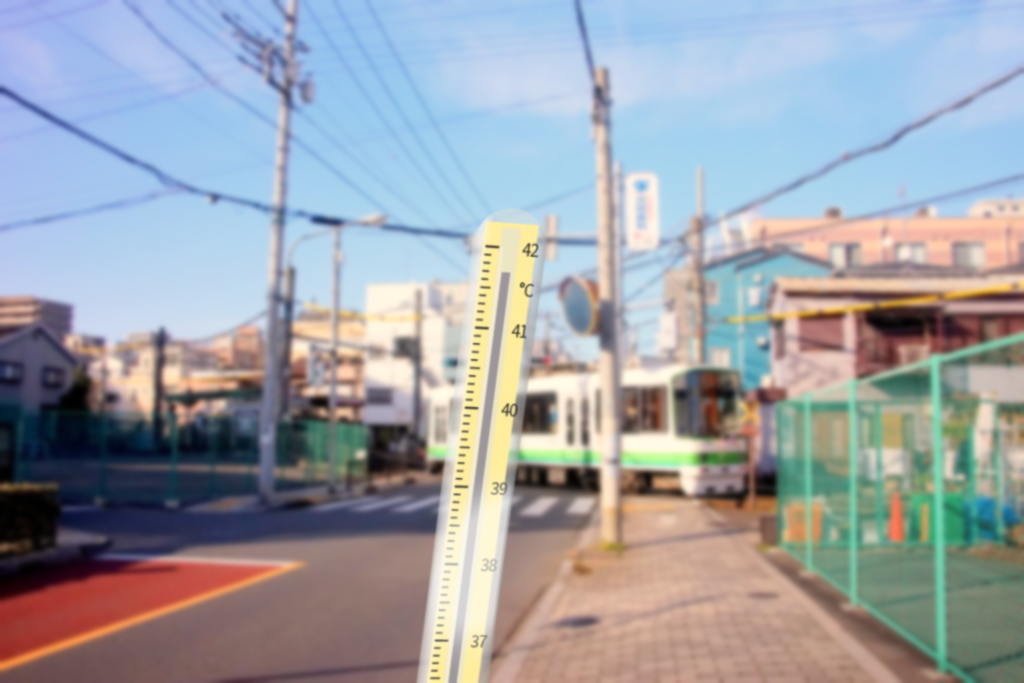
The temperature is {"value": 41.7, "unit": "°C"}
